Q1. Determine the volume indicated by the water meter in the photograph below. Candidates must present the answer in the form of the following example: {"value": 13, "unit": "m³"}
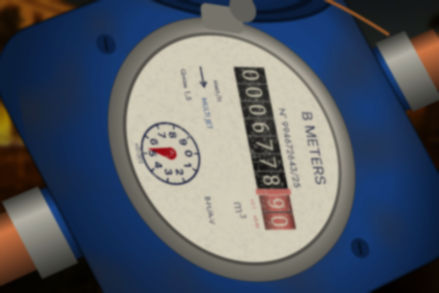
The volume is {"value": 6778.905, "unit": "m³"}
